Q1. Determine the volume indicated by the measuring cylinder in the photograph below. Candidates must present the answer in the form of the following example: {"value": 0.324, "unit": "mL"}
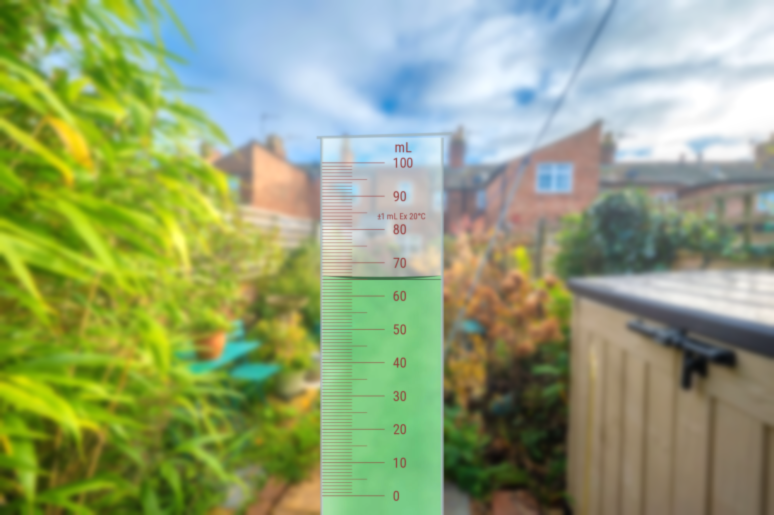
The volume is {"value": 65, "unit": "mL"}
